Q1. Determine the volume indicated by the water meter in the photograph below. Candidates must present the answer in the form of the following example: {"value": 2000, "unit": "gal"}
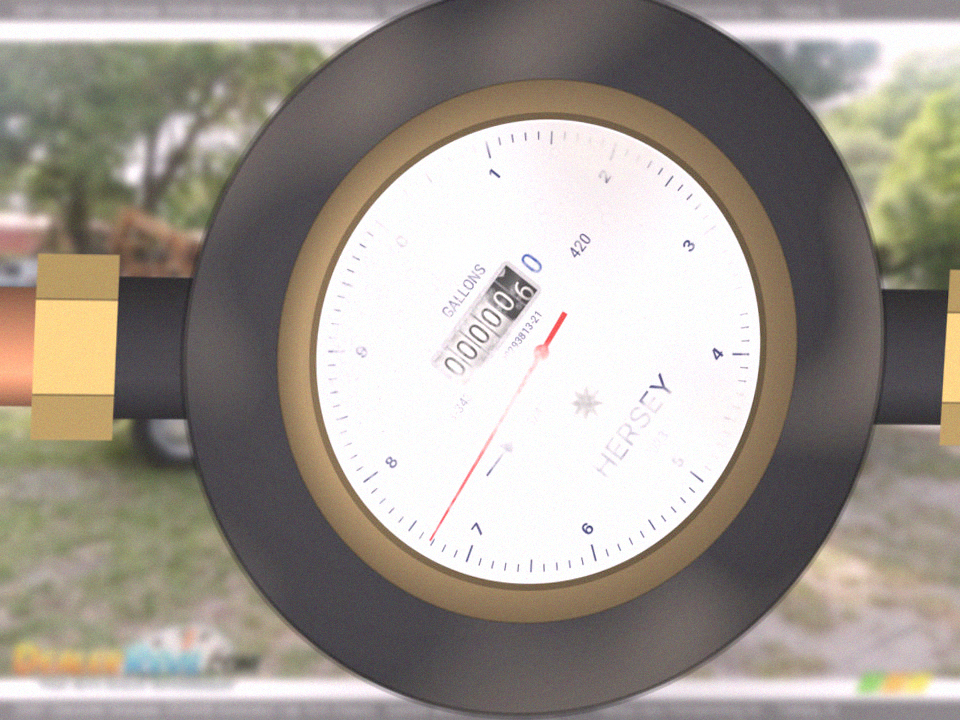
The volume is {"value": 57.3, "unit": "gal"}
